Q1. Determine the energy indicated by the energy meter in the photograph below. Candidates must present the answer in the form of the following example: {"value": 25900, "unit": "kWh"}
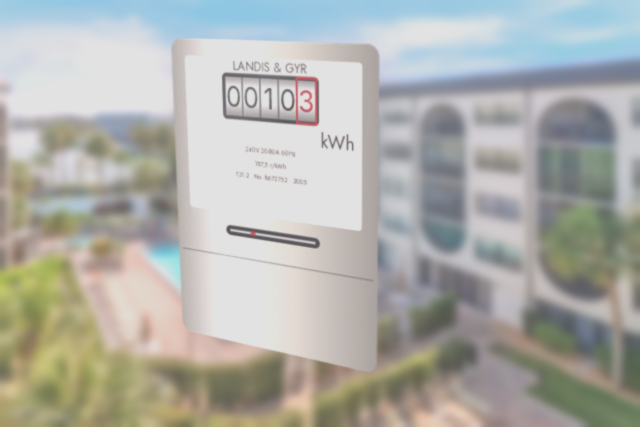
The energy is {"value": 10.3, "unit": "kWh"}
